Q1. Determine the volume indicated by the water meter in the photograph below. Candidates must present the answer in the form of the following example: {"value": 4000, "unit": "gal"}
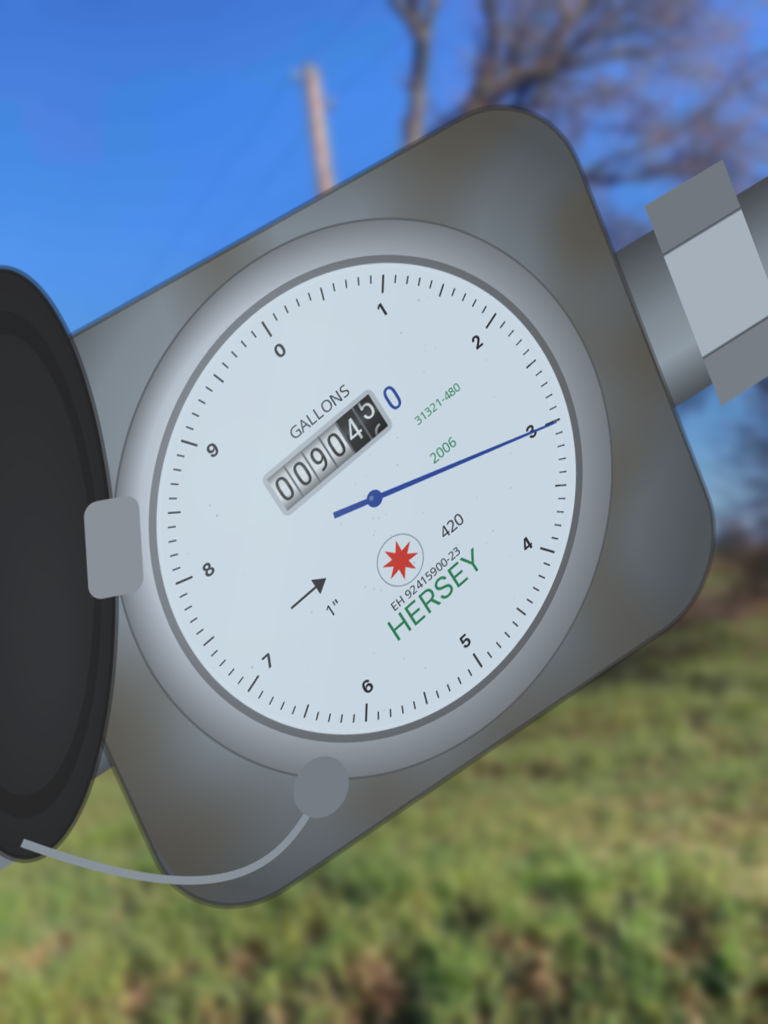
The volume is {"value": 90453.0, "unit": "gal"}
